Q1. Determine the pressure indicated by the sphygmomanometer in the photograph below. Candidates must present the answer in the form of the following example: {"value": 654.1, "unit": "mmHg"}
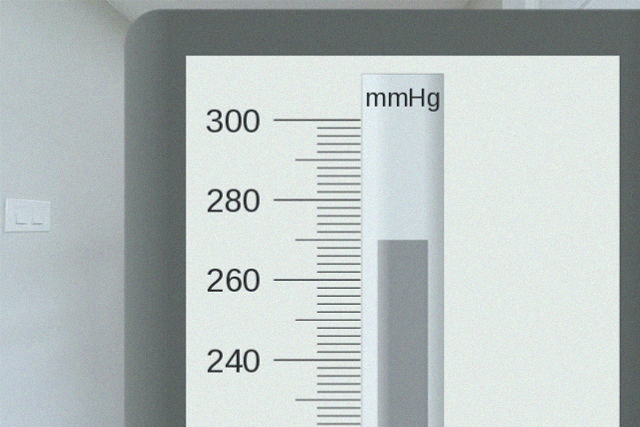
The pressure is {"value": 270, "unit": "mmHg"}
